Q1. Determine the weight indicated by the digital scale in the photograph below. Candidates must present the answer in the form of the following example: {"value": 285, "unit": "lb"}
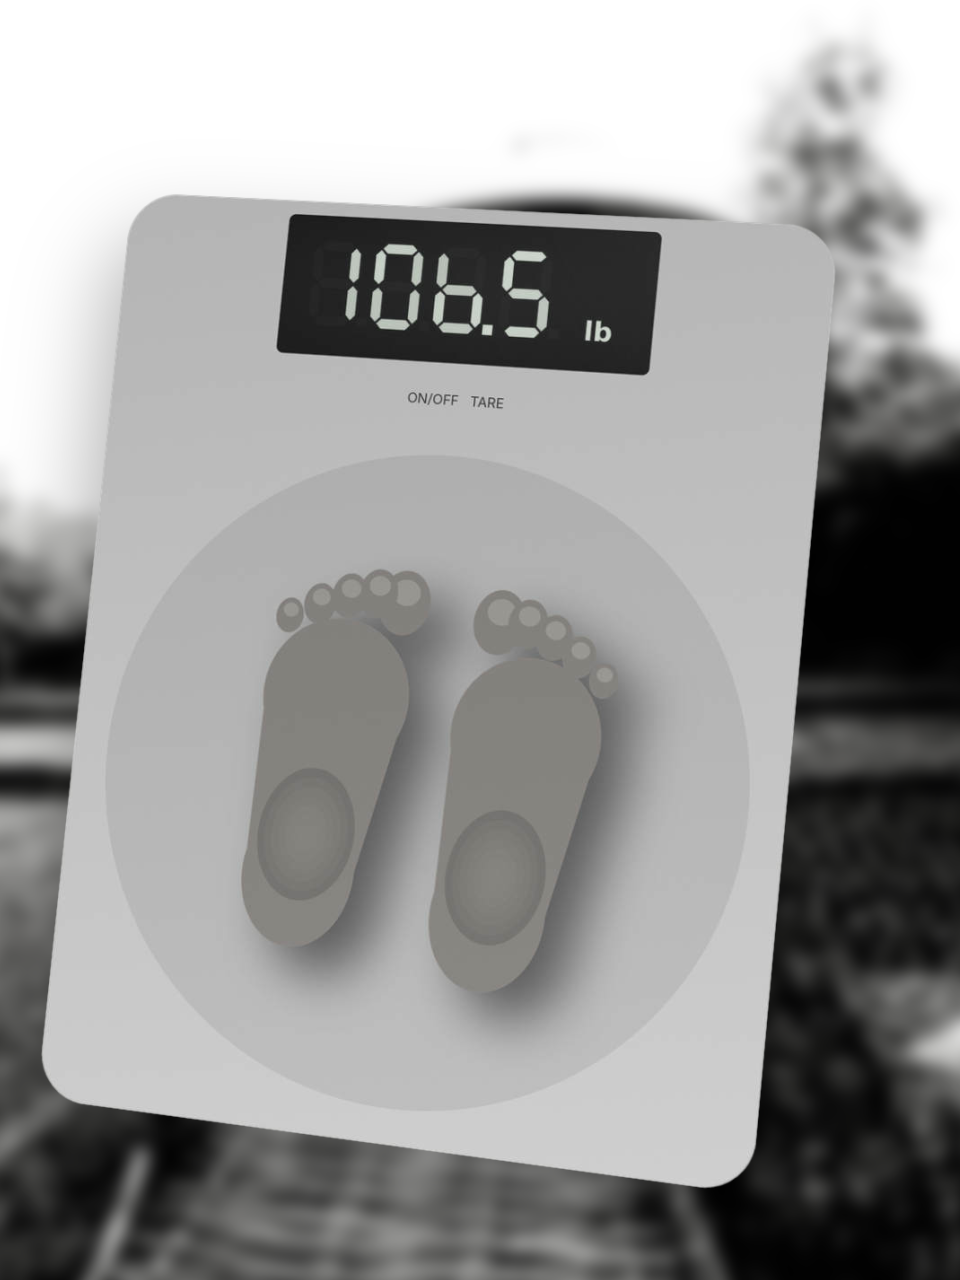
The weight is {"value": 106.5, "unit": "lb"}
